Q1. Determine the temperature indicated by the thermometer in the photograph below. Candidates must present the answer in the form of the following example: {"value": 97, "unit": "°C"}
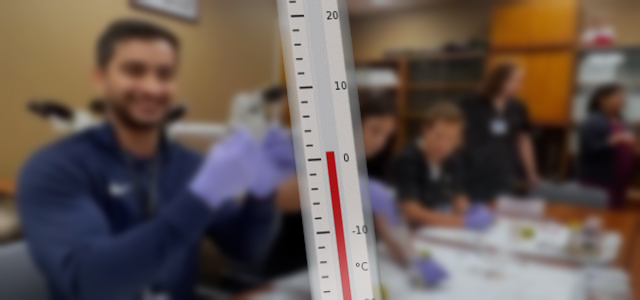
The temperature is {"value": 1, "unit": "°C"}
